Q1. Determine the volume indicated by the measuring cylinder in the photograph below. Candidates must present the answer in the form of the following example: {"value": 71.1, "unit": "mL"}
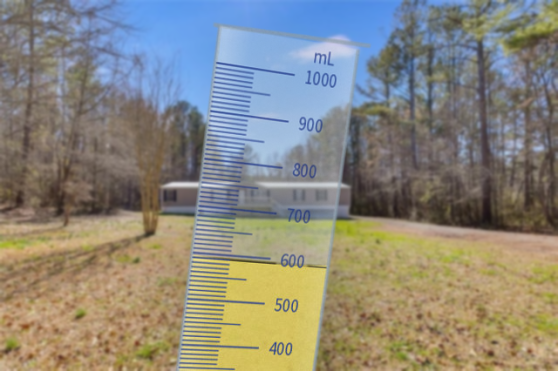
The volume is {"value": 590, "unit": "mL"}
